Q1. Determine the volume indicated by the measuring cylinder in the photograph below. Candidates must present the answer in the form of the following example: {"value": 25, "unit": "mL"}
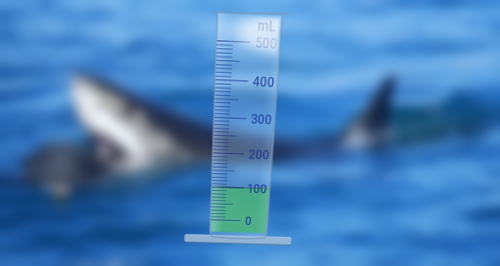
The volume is {"value": 100, "unit": "mL"}
